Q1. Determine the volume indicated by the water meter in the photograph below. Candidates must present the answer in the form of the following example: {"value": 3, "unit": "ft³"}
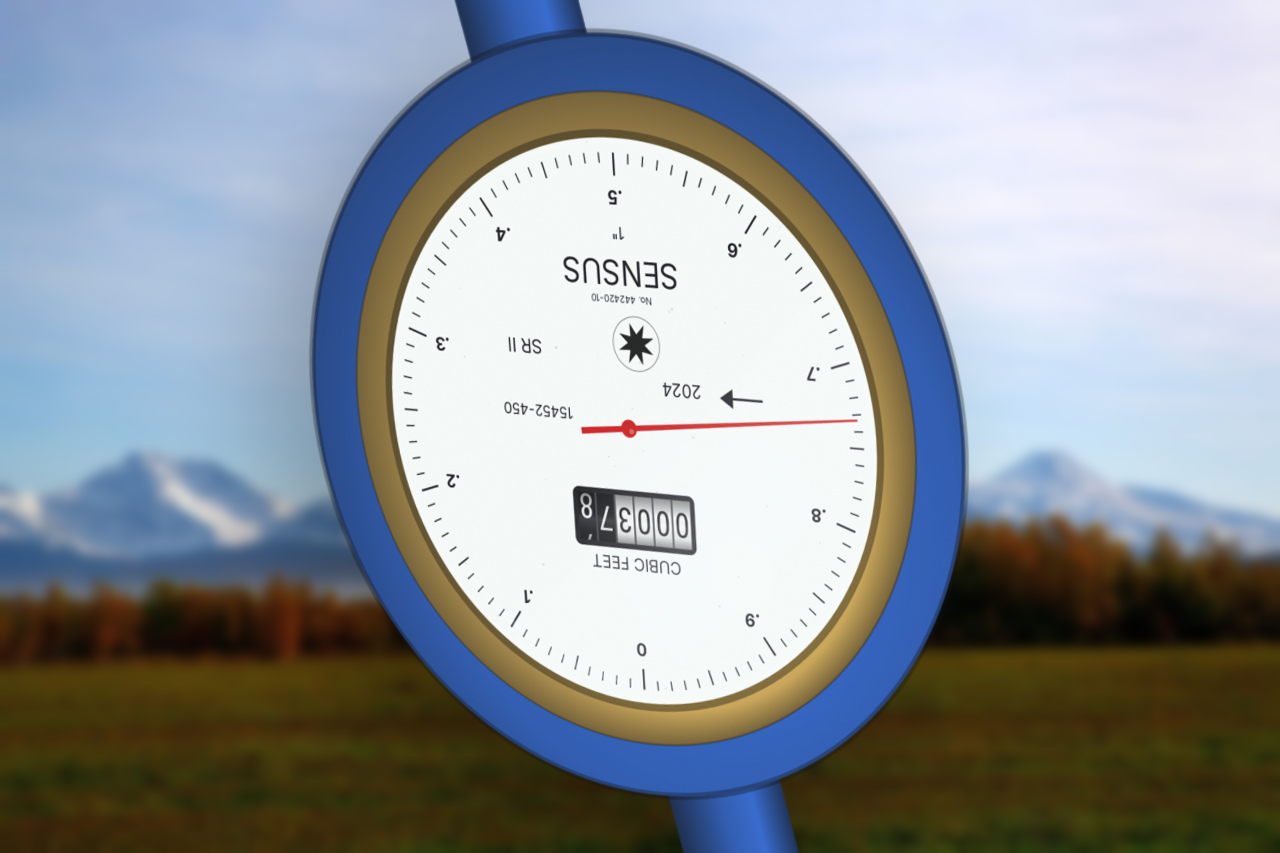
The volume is {"value": 377.73, "unit": "ft³"}
